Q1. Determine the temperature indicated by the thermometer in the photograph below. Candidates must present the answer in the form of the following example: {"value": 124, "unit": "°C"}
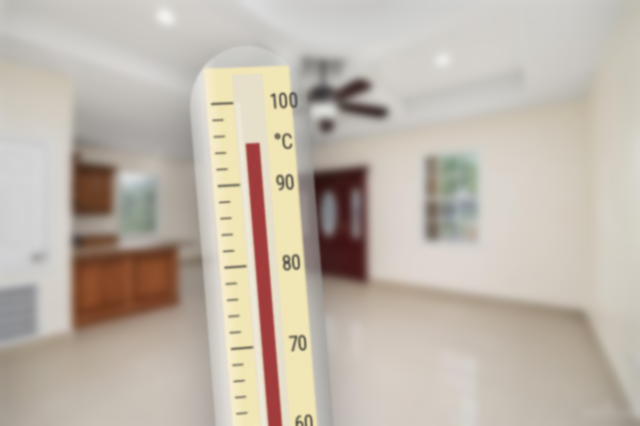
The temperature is {"value": 95, "unit": "°C"}
